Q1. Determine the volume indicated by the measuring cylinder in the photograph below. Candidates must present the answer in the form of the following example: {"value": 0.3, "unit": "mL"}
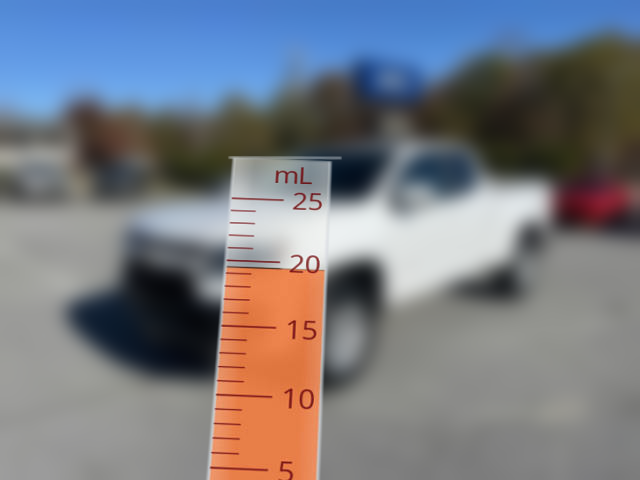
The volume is {"value": 19.5, "unit": "mL"}
